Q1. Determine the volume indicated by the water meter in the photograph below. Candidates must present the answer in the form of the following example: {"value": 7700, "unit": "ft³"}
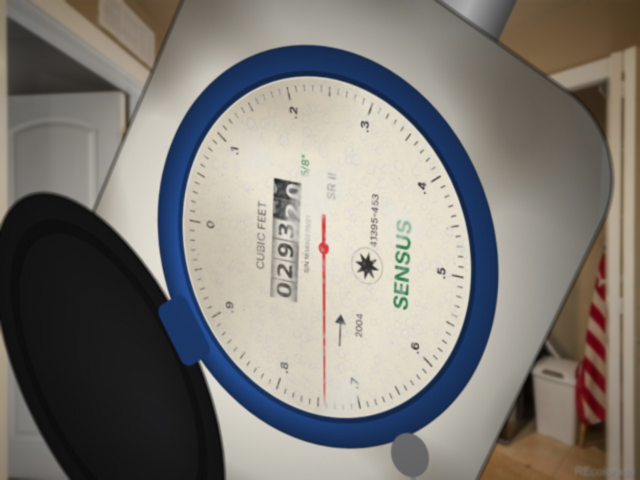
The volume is {"value": 29319.74, "unit": "ft³"}
